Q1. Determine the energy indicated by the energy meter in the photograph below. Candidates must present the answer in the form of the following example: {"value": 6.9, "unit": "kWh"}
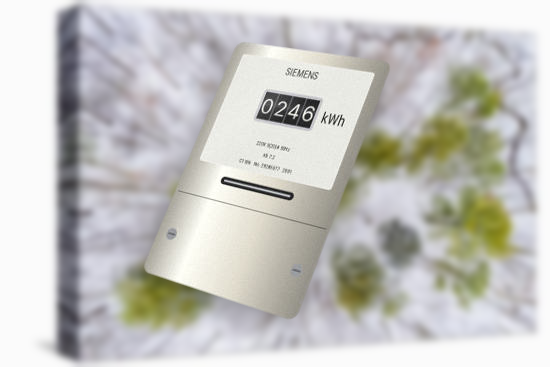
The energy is {"value": 246, "unit": "kWh"}
